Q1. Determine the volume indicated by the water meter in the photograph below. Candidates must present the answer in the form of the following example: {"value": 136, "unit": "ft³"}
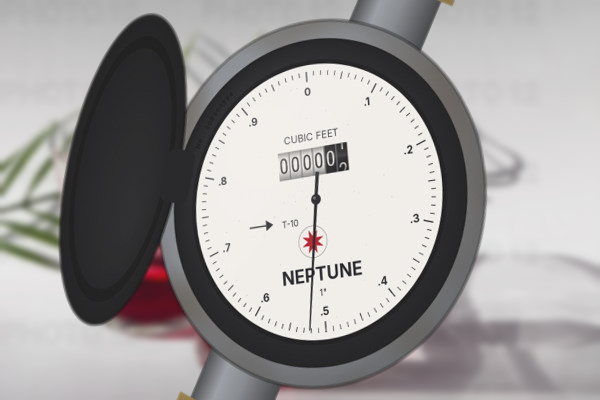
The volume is {"value": 1.52, "unit": "ft³"}
